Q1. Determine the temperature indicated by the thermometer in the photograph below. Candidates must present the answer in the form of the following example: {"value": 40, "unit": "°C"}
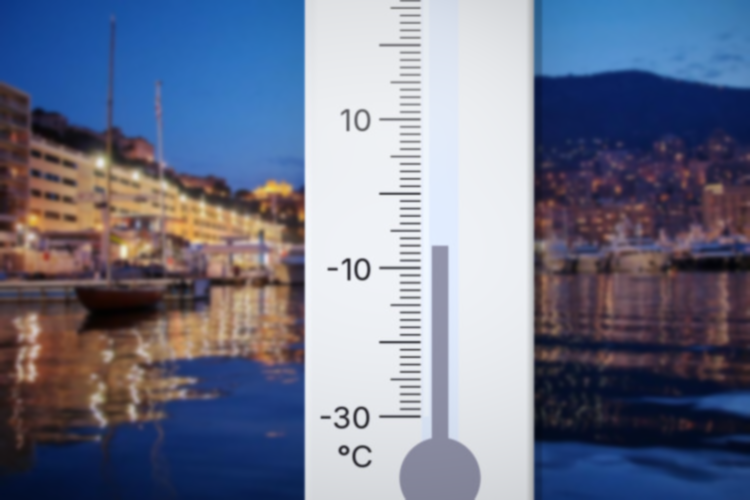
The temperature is {"value": -7, "unit": "°C"}
